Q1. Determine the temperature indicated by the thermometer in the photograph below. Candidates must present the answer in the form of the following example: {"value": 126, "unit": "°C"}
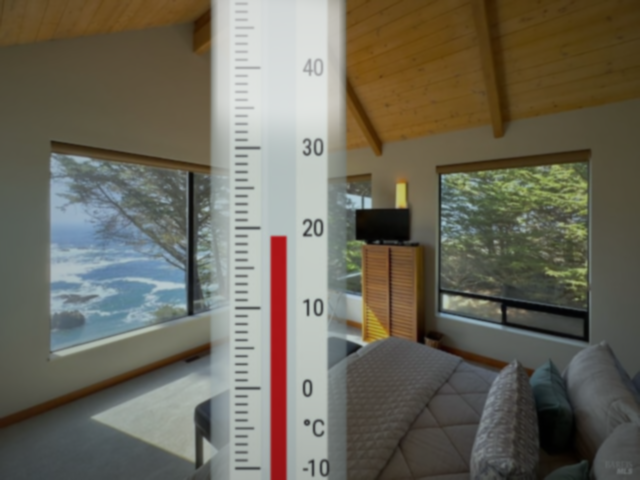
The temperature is {"value": 19, "unit": "°C"}
